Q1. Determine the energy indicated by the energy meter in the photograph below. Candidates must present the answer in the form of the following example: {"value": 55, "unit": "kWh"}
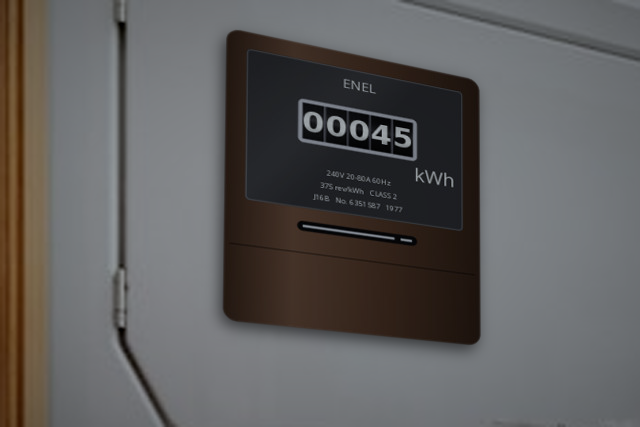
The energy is {"value": 45, "unit": "kWh"}
